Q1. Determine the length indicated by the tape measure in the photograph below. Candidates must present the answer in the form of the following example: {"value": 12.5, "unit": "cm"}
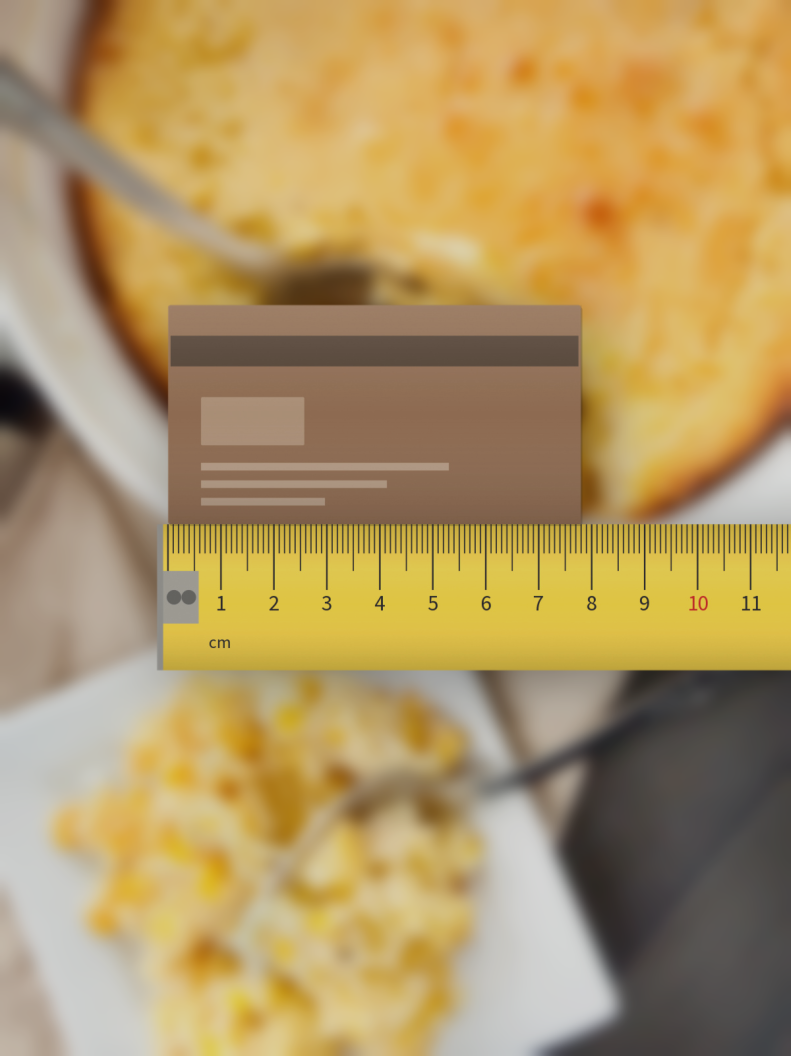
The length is {"value": 7.8, "unit": "cm"}
